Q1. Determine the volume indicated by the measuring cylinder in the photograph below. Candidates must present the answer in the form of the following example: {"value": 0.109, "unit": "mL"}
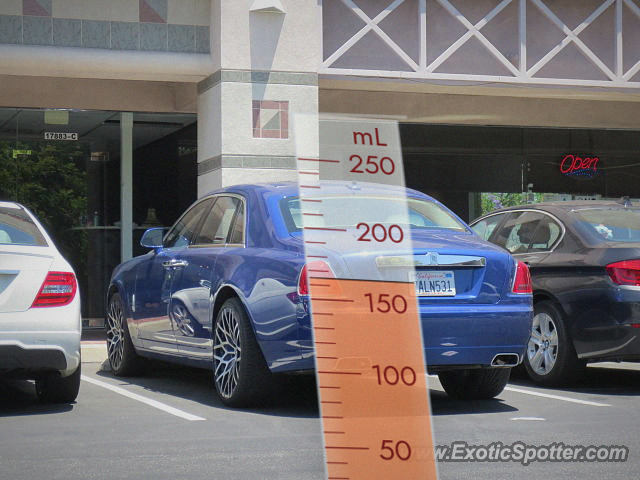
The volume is {"value": 165, "unit": "mL"}
